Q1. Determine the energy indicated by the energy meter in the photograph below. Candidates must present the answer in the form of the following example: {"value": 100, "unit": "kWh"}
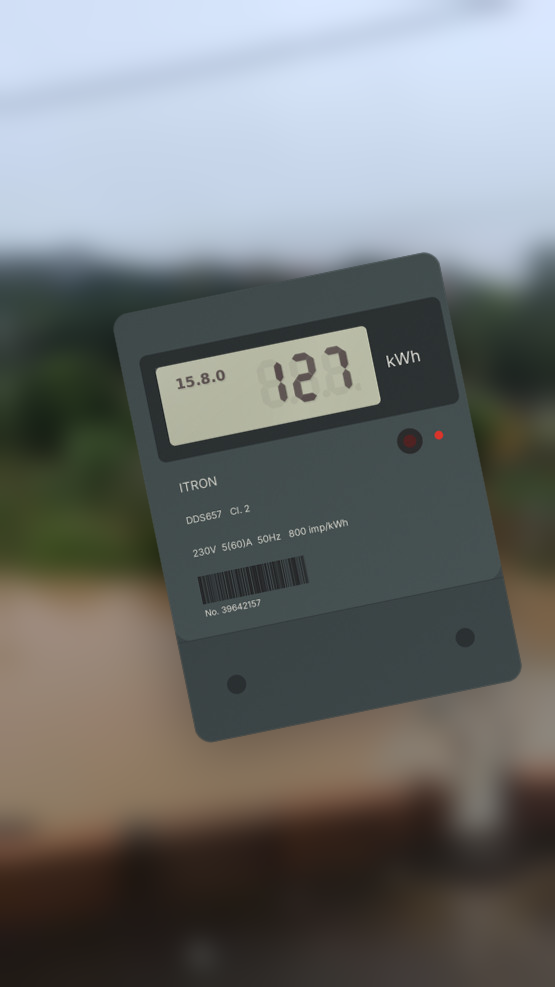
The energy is {"value": 127, "unit": "kWh"}
